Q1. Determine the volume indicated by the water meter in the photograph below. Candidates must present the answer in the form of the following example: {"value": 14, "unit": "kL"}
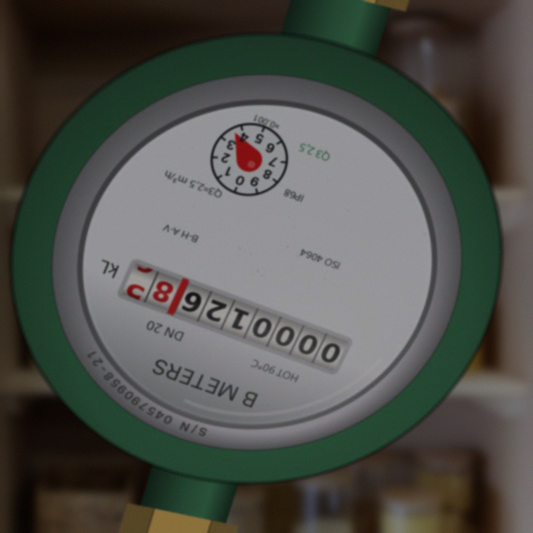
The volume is {"value": 126.853, "unit": "kL"}
